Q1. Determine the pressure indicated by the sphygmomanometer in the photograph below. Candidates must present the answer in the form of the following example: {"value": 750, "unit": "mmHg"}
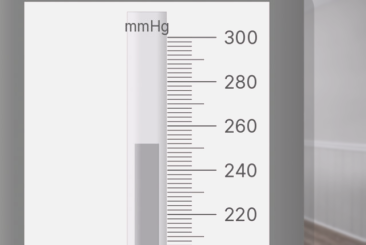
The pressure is {"value": 252, "unit": "mmHg"}
